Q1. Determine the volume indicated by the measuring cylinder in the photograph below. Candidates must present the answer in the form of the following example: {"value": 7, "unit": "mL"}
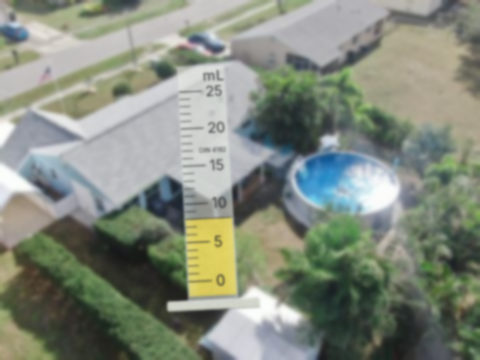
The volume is {"value": 8, "unit": "mL"}
